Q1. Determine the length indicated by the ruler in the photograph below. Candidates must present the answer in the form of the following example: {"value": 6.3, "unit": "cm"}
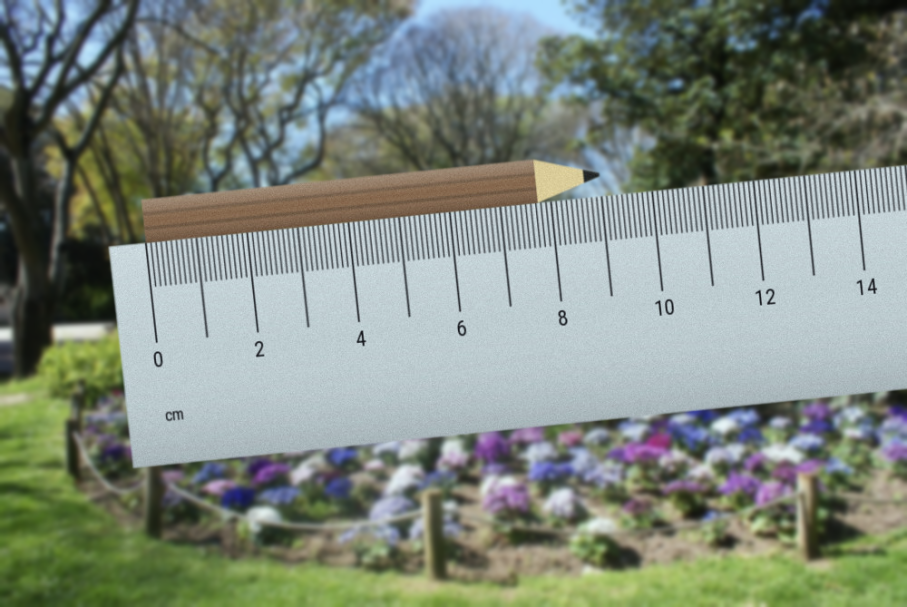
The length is {"value": 9, "unit": "cm"}
